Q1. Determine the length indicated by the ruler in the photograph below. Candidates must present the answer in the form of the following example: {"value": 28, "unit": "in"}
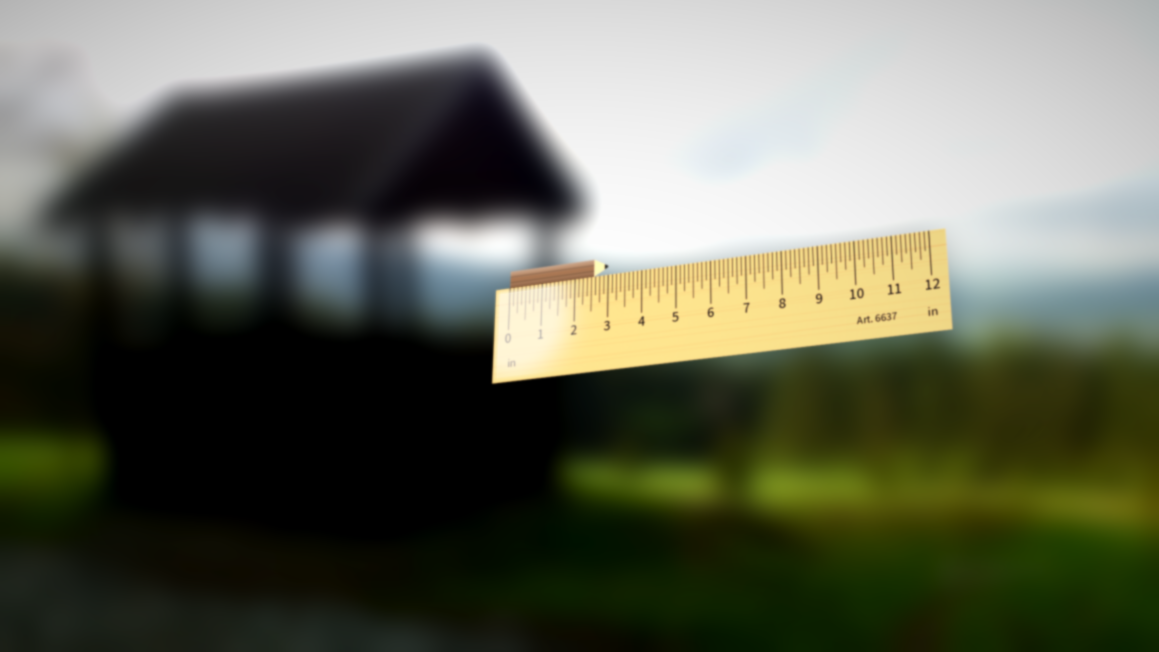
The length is {"value": 3, "unit": "in"}
